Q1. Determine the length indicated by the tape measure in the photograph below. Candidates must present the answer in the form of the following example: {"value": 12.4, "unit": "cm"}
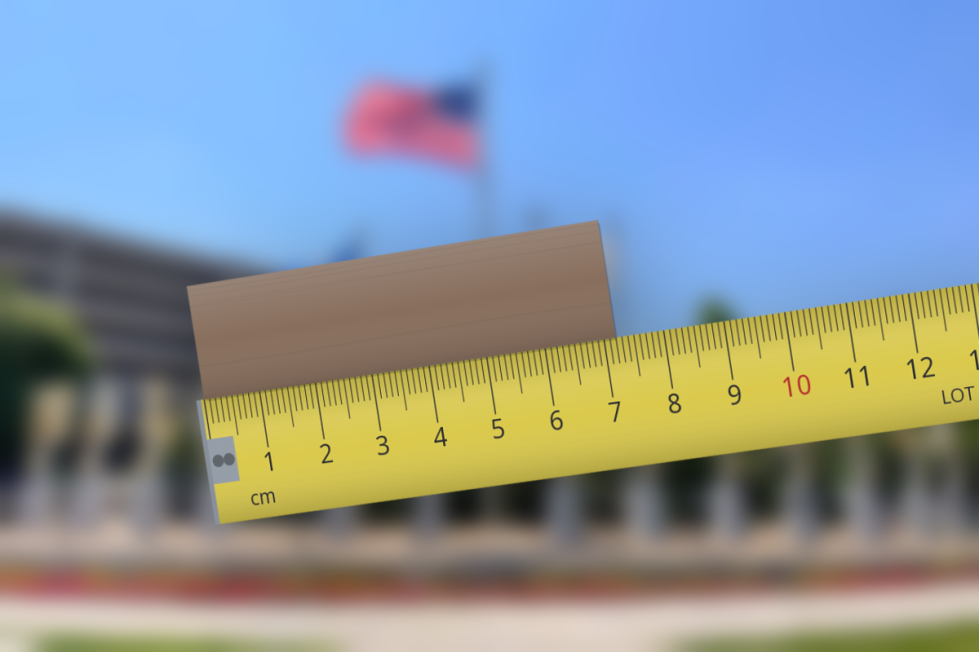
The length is {"value": 7.2, "unit": "cm"}
